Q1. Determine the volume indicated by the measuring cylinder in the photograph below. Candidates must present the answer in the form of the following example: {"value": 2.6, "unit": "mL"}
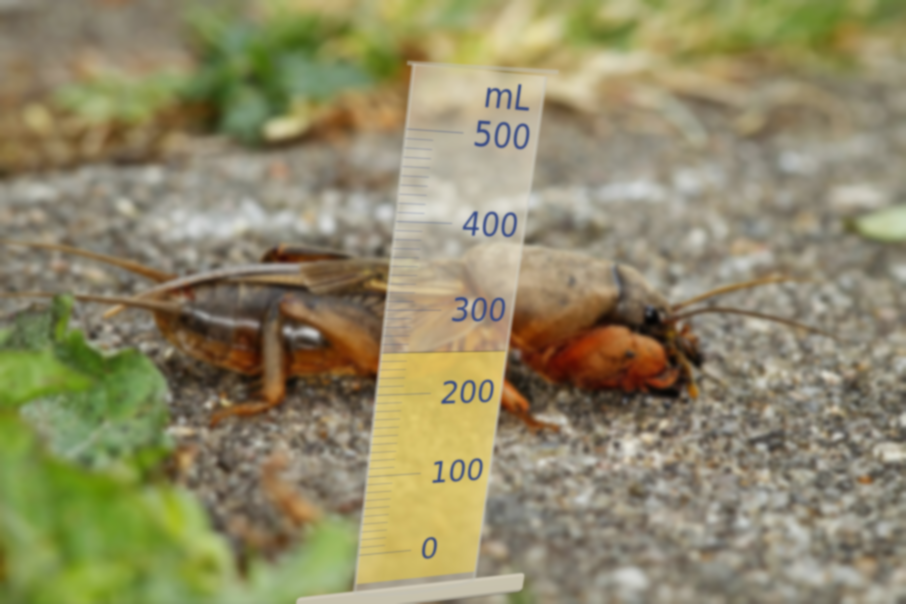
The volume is {"value": 250, "unit": "mL"}
